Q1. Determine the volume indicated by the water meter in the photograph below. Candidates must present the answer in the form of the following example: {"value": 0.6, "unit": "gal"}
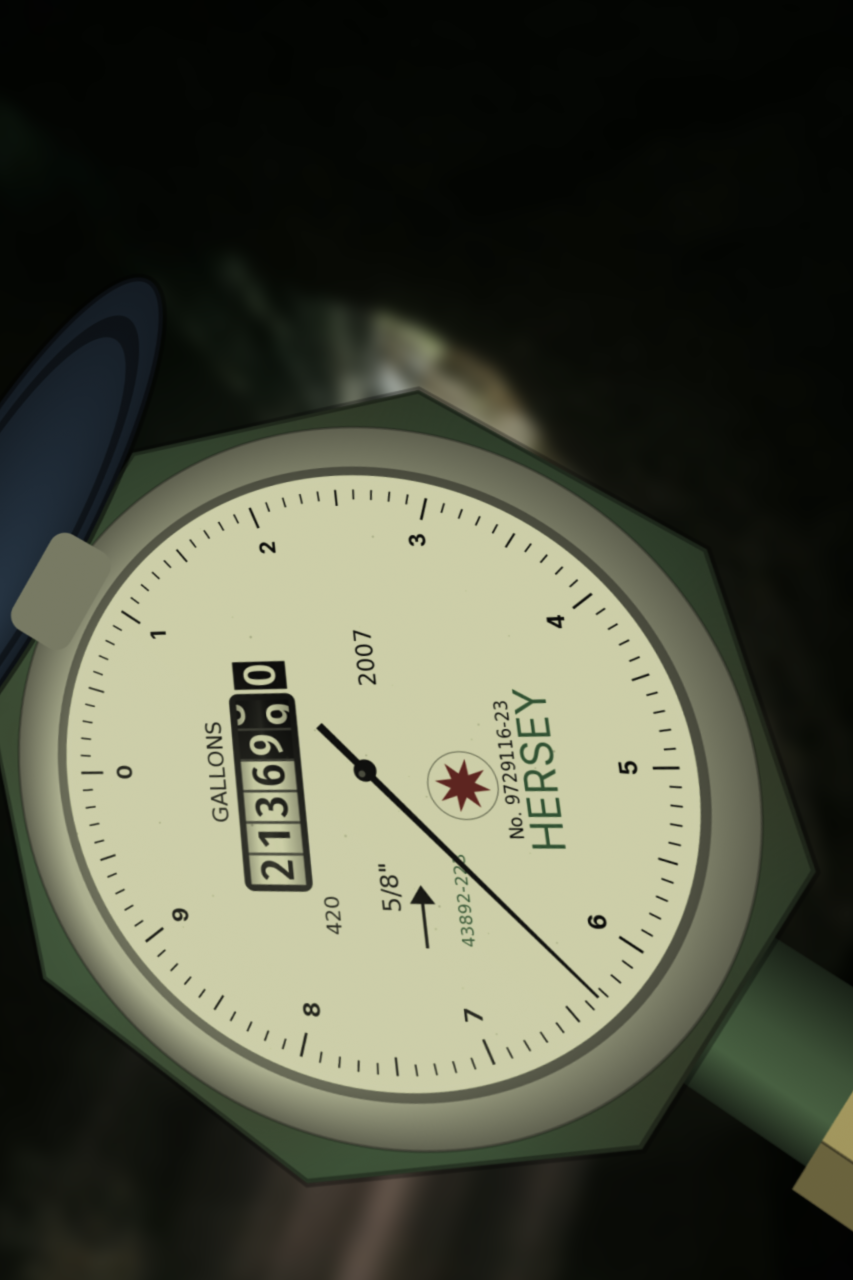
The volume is {"value": 2136986.3, "unit": "gal"}
